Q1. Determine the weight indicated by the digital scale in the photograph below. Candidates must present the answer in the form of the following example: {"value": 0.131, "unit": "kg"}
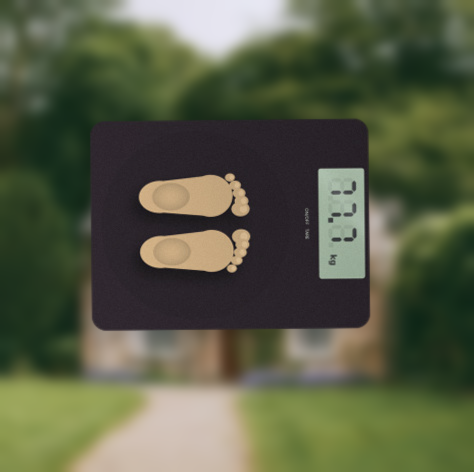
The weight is {"value": 77.7, "unit": "kg"}
